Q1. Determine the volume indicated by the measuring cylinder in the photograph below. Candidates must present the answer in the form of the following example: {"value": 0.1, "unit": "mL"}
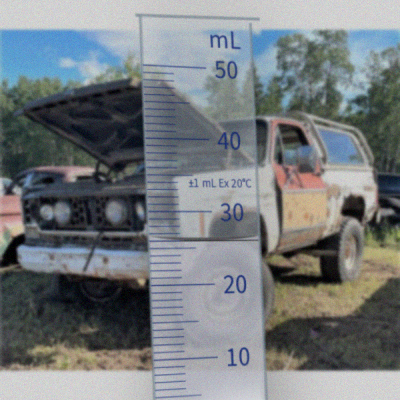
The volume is {"value": 26, "unit": "mL"}
